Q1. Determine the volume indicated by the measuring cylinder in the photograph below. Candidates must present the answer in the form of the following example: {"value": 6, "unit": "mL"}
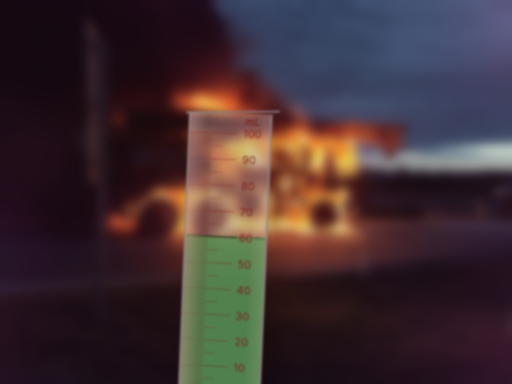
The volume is {"value": 60, "unit": "mL"}
